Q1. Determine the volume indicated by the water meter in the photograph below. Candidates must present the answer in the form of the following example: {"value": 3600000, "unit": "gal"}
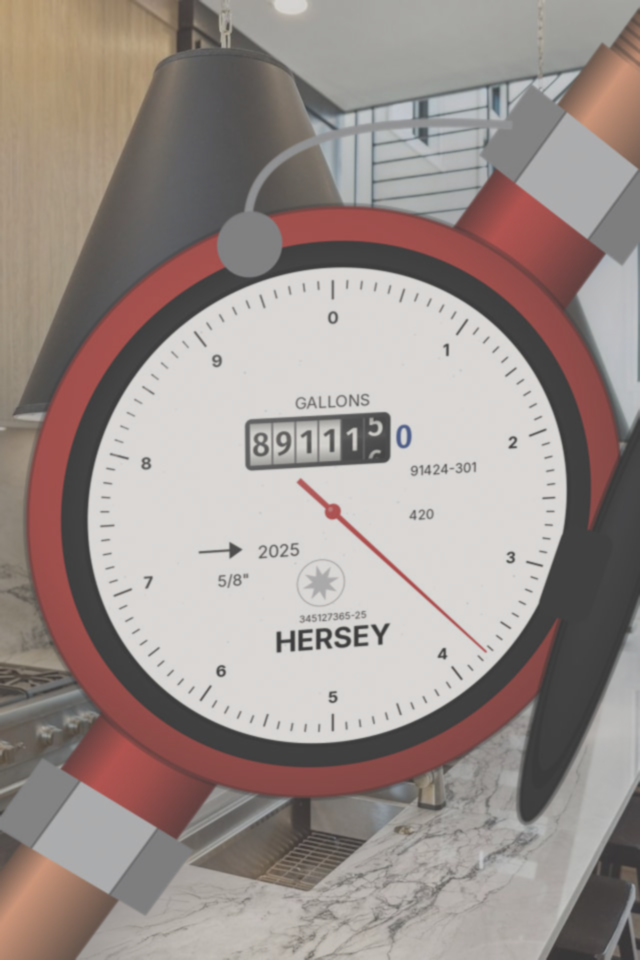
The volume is {"value": 8911153.7, "unit": "gal"}
